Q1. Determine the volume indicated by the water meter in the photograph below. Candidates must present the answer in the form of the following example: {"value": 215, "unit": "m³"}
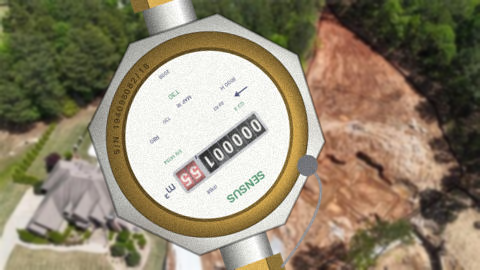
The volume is {"value": 1.55, "unit": "m³"}
